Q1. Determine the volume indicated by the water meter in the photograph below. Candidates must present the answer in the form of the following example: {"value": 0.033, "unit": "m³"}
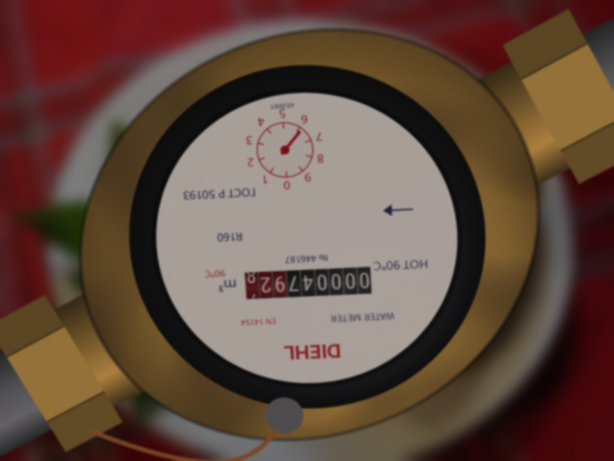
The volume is {"value": 47.9276, "unit": "m³"}
